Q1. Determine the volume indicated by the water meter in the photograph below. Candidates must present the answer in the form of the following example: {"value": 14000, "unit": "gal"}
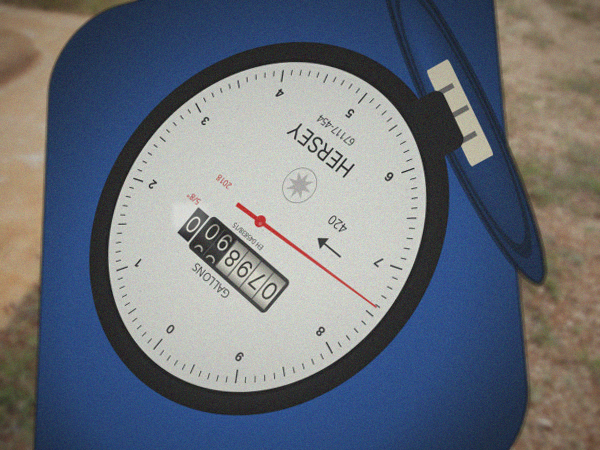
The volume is {"value": 798897.4, "unit": "gal"}
